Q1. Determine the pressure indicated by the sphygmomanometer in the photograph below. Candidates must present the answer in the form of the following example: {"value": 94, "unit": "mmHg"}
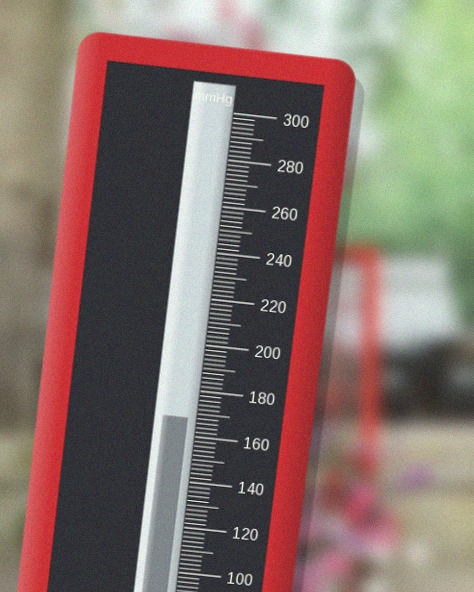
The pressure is {"value": 168, "unit": "mmHg"}
